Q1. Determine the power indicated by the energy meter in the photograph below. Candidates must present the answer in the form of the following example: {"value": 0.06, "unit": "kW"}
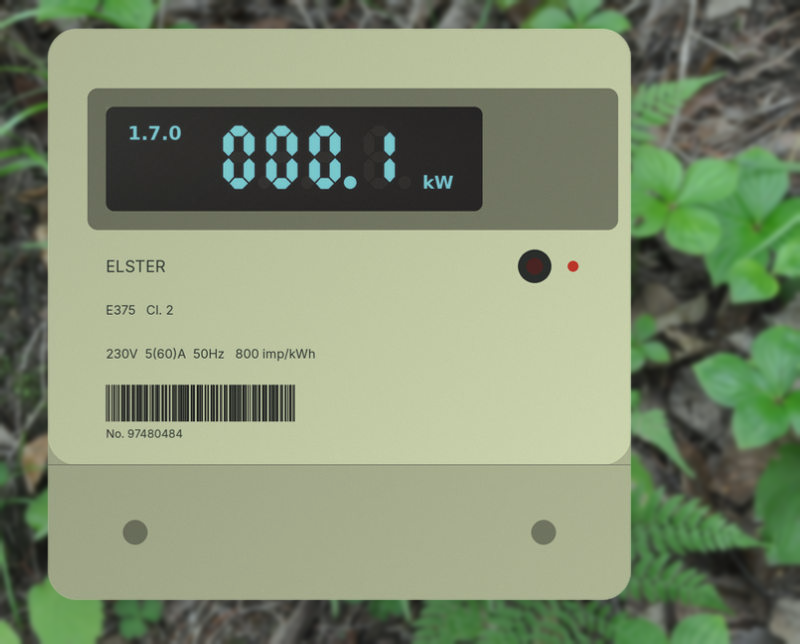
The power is {"value": 0.1, "unit": "kW"}
